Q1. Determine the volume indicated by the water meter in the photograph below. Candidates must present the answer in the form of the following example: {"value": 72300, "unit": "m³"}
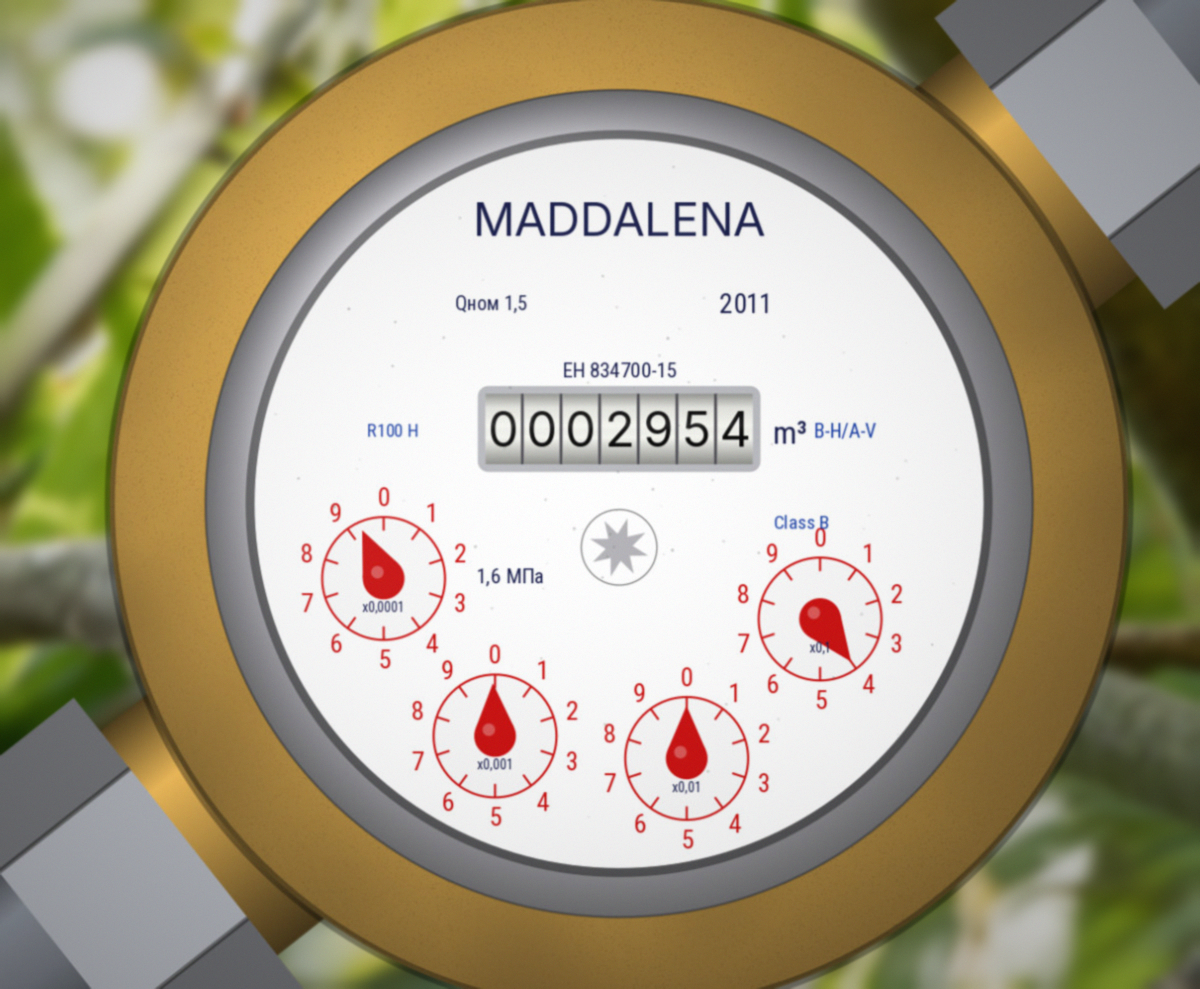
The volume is {"value": 2954.3999, "unit": "m³"}
